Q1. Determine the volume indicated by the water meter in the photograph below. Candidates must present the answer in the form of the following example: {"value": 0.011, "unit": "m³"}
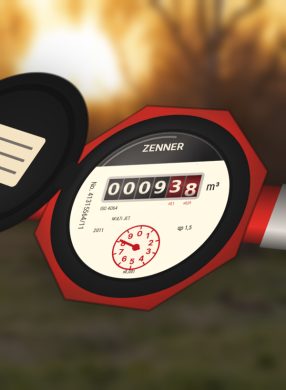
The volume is {"value": 9.378, "unit": "m³"}
